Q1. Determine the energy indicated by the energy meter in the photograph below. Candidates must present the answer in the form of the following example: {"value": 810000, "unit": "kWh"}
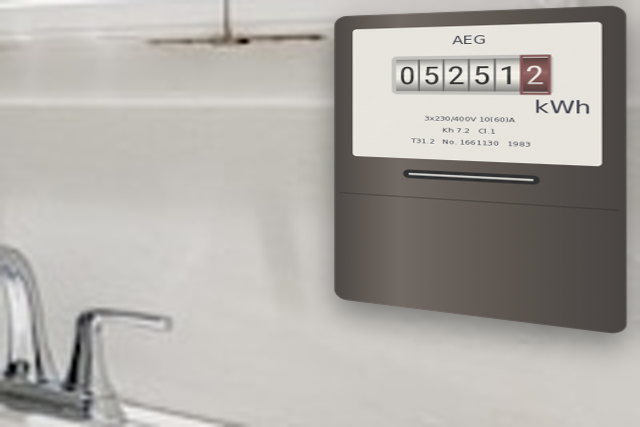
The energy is {"value": 5251.2, "unit": "kWh"}
